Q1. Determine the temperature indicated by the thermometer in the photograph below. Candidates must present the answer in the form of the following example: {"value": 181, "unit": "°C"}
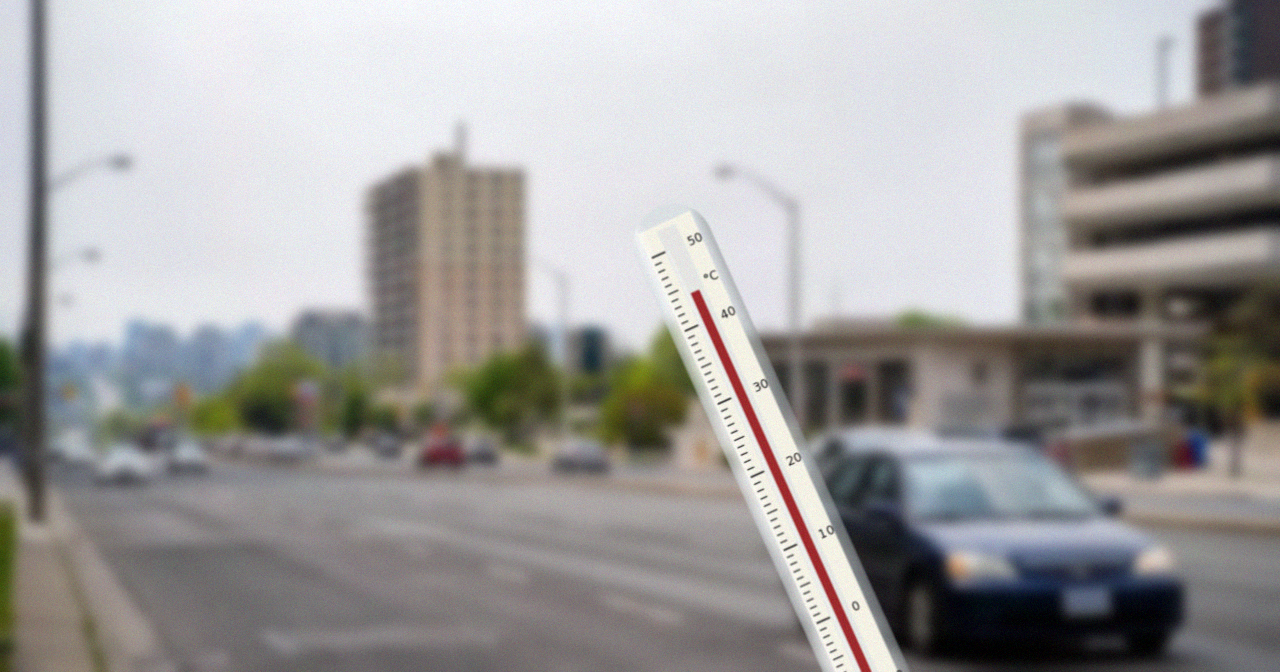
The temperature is {"value": 44, "unit": "°C"}
